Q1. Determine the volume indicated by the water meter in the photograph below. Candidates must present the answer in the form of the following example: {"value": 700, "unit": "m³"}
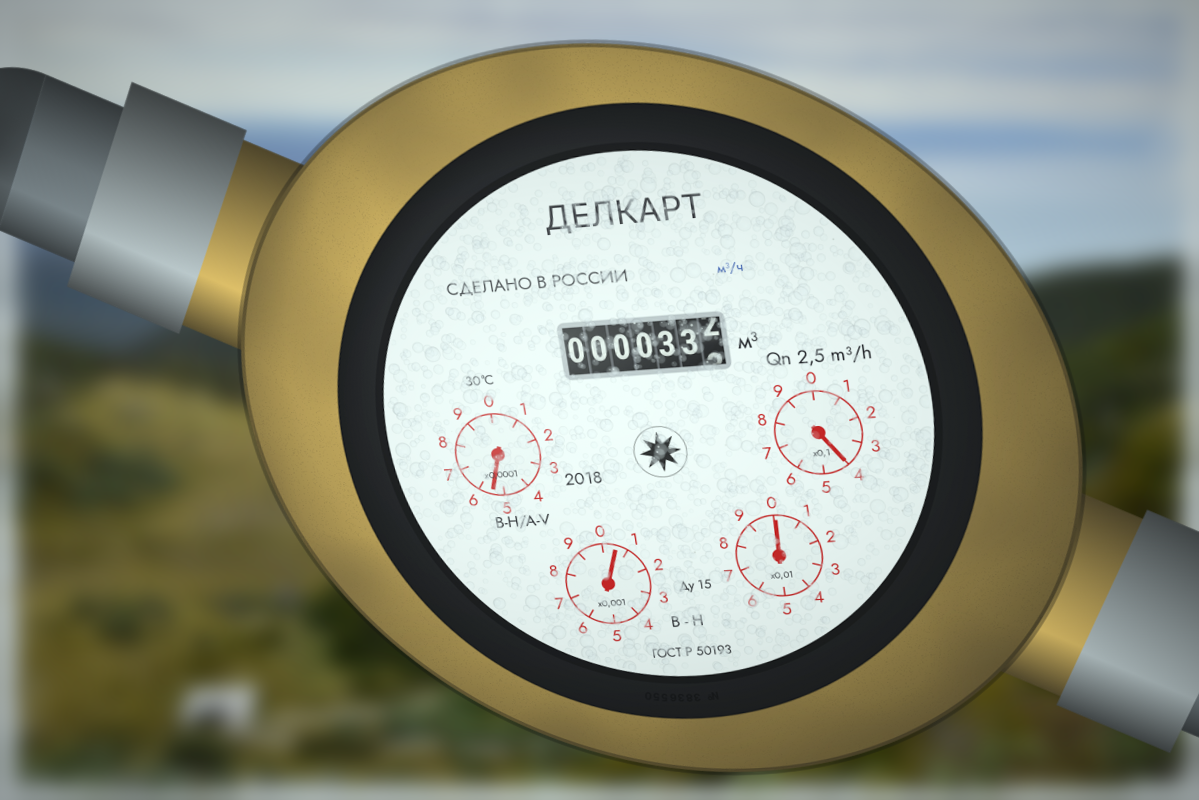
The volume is {"value": 332.4005, "unit": "m³"}
